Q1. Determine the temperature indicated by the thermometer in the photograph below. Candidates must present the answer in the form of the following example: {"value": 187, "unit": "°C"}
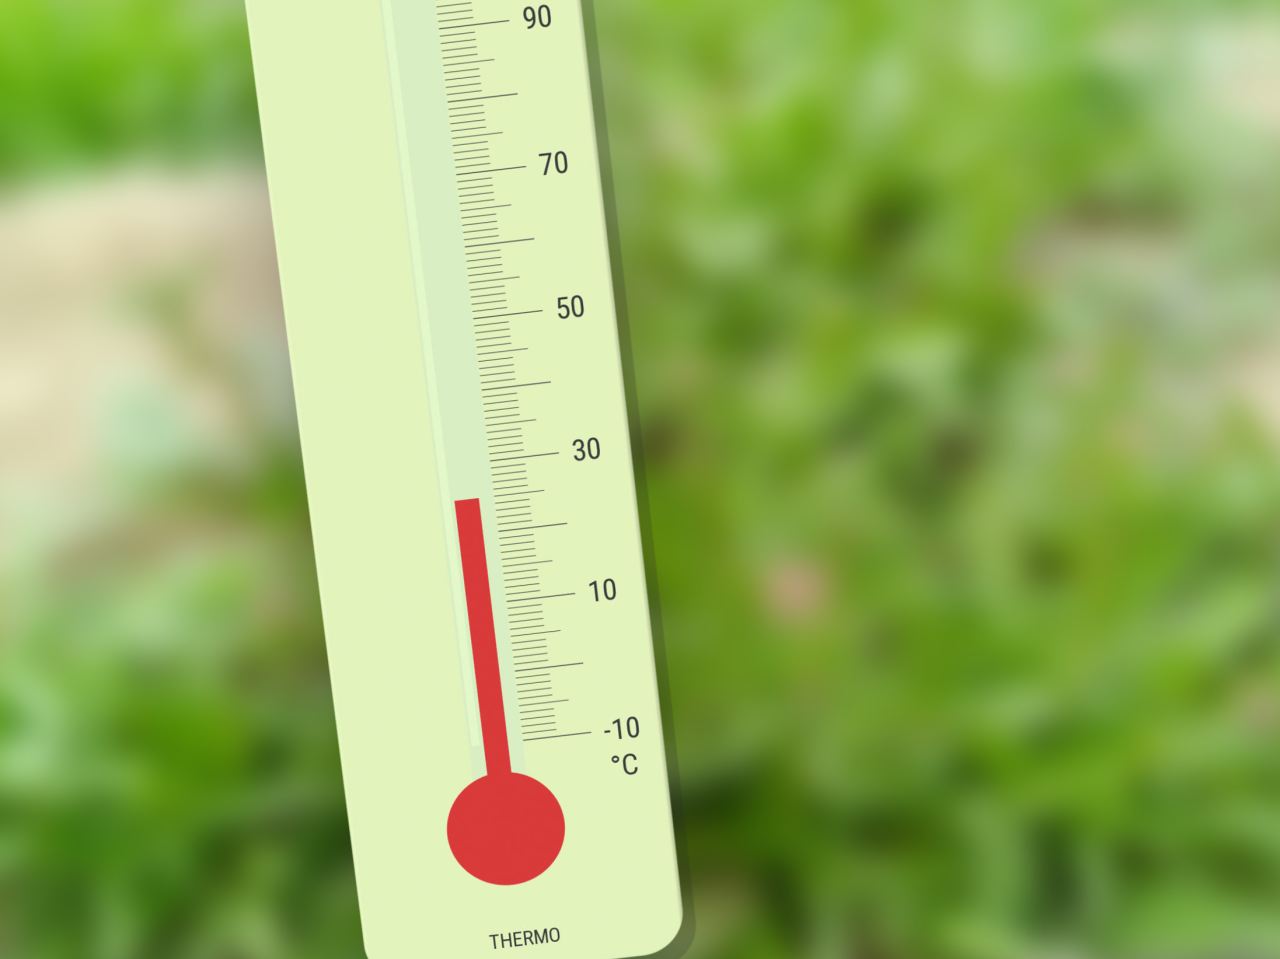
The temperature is {"value": 25, "unit": "°C"}
